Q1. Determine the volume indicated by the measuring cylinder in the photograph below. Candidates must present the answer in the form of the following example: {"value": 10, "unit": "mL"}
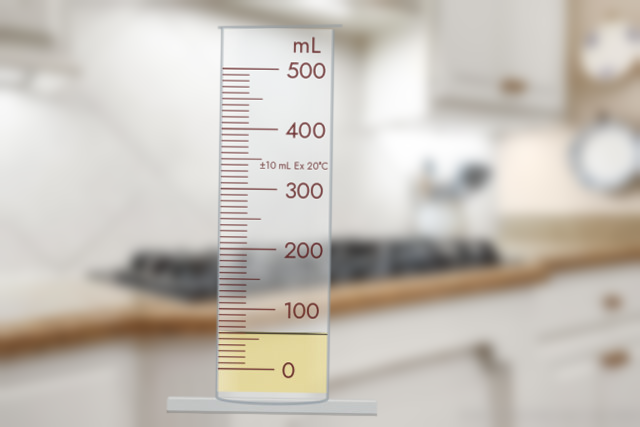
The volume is {"value": 60, "unit": "mL"}
